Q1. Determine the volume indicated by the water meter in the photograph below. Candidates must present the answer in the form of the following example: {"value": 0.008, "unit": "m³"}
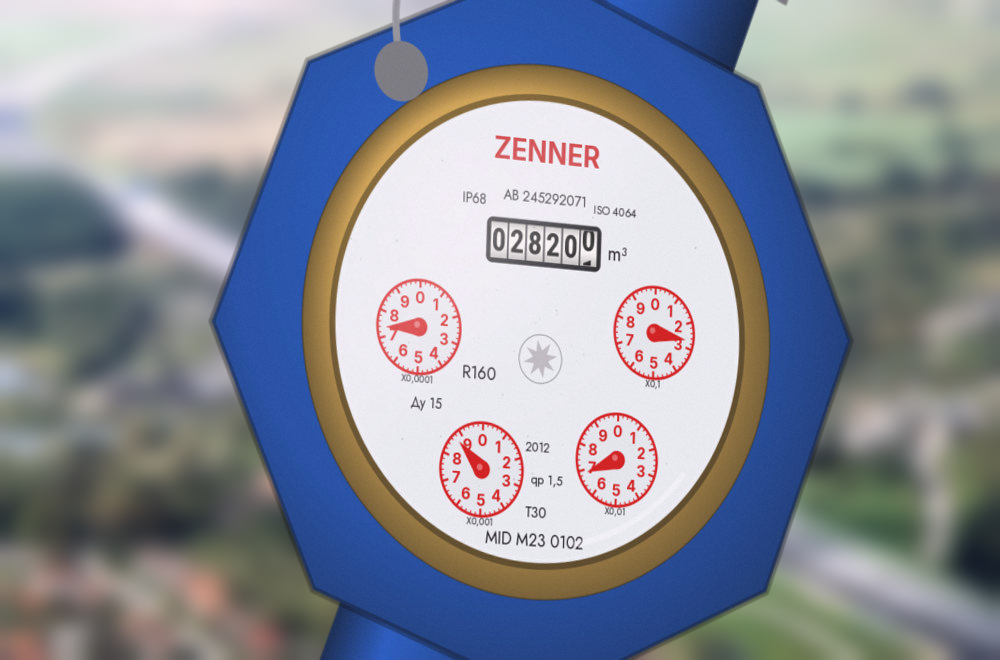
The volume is {"value": 28200.2687, "unit": "m³"}
